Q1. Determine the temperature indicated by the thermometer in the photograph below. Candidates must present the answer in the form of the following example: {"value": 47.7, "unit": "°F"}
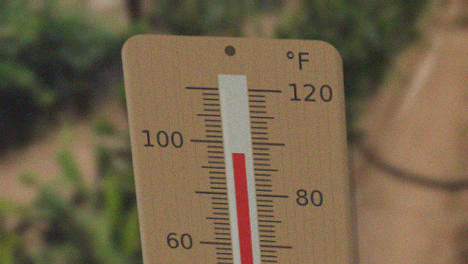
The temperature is {"value": 96, "unit": "°F"}
